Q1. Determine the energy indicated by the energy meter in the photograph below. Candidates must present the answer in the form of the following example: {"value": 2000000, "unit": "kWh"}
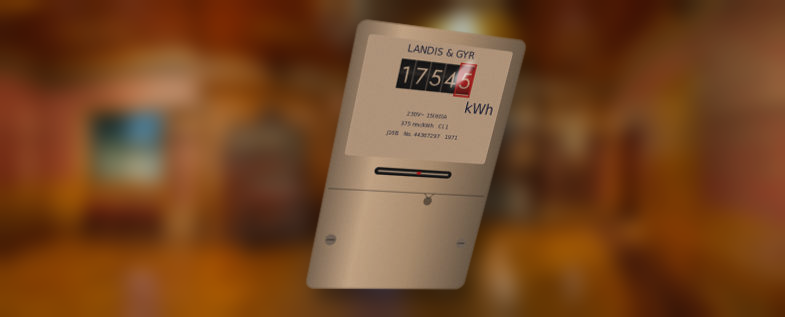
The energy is {"value": 1754.5, "unit": "kWh"}
